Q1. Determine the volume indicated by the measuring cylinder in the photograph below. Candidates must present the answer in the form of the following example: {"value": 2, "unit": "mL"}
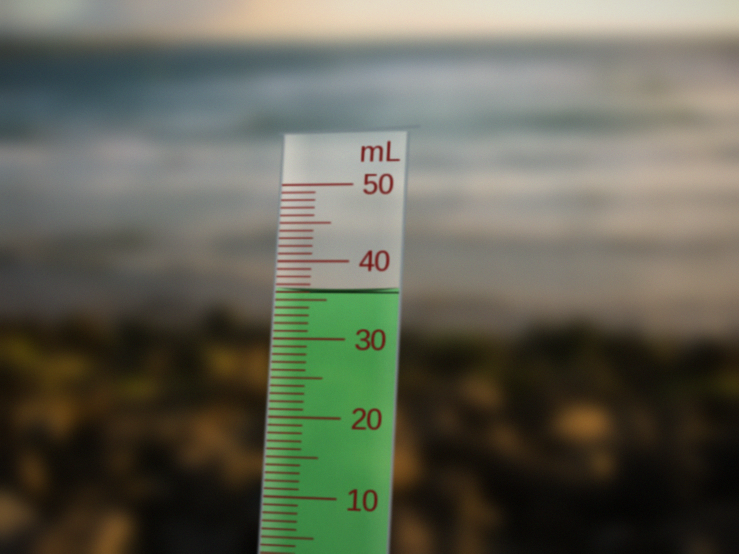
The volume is {"value": 36, "unit": "mL"}
